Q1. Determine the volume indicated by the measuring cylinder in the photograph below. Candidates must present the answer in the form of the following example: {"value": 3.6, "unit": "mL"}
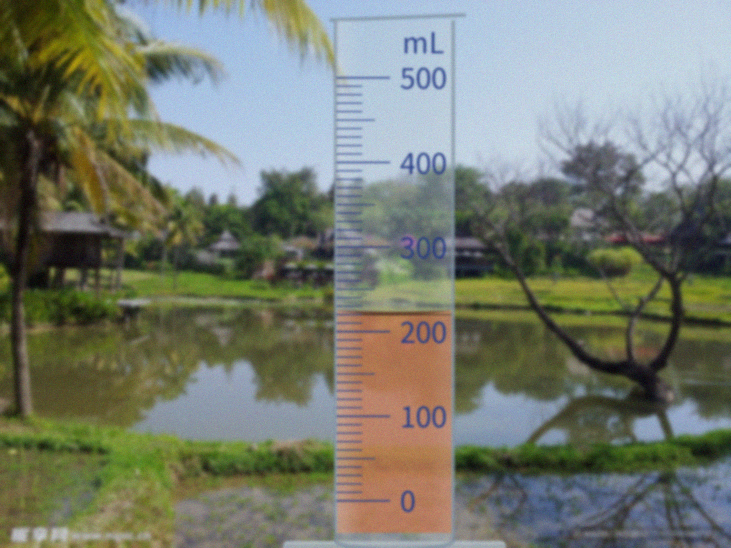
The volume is {"value": 220, "unit": "mL"}
